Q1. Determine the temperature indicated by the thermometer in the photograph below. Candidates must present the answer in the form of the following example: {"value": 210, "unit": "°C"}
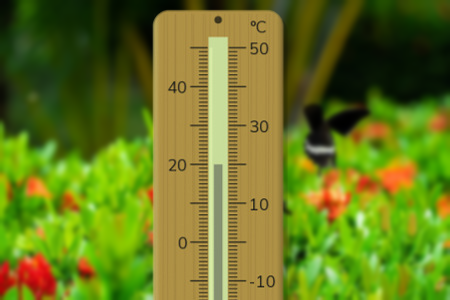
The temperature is {"value": 20, "unit": "°C"}
